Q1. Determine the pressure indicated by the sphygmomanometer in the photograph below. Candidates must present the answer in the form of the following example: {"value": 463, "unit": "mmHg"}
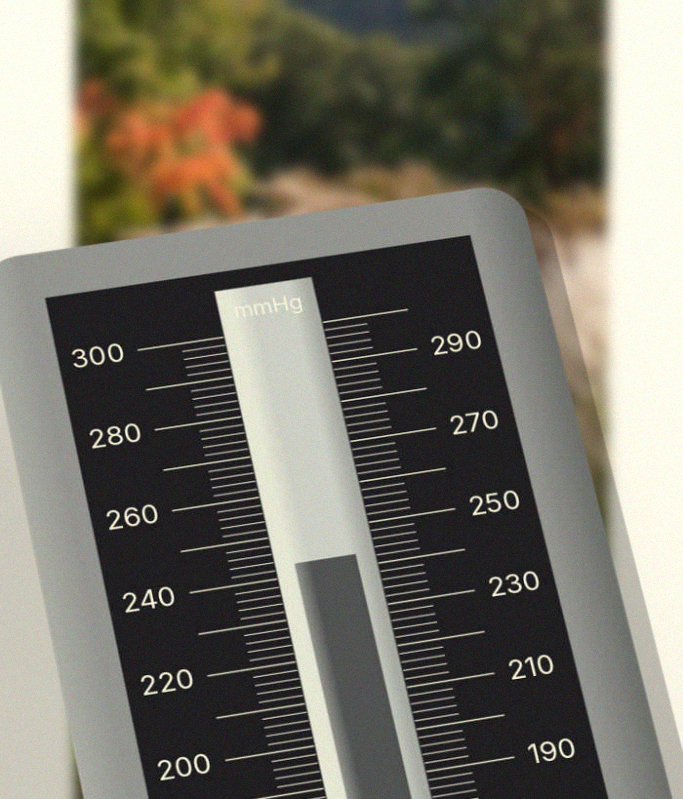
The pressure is {"value": 243, "unit": "mmHg"}
